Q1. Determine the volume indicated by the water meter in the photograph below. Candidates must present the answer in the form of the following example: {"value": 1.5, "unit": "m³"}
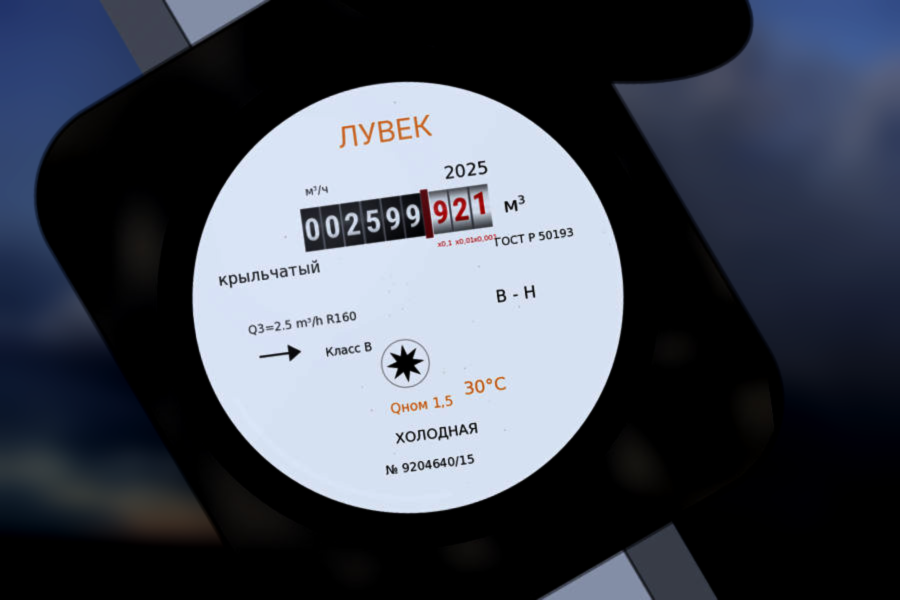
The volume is {"value": 2599.921, "unit": "m³"}
